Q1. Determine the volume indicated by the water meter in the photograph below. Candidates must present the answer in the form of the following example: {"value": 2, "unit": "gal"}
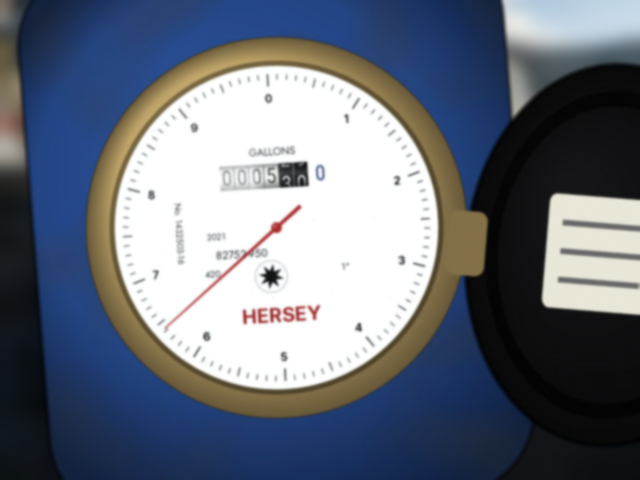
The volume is {"value": 5296.4, "unit": "gal"}
